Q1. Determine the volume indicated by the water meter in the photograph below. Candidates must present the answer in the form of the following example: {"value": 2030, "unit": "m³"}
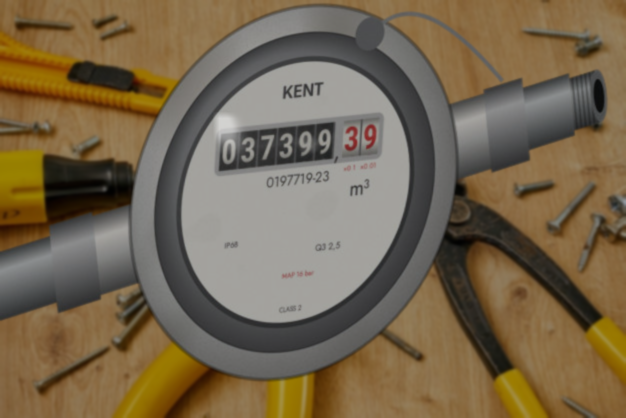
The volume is {"value": 37399.39, "unit": "m³"}
